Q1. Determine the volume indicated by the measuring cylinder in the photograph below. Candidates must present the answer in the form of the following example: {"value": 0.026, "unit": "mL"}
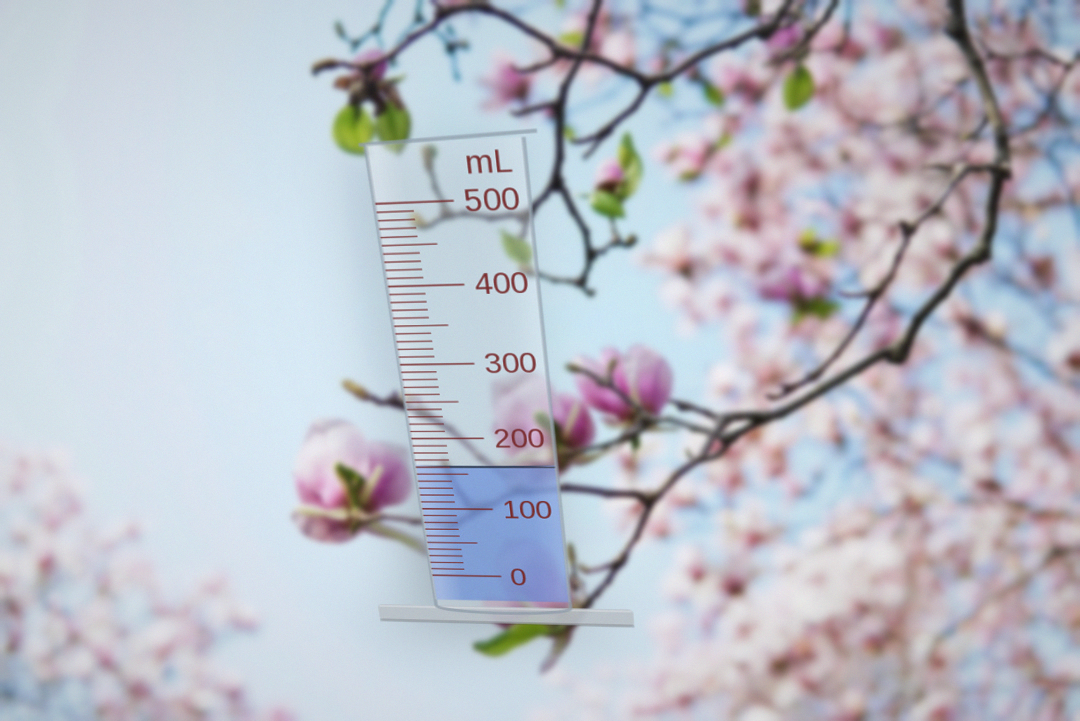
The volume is {"value": 160, "unit": "mL"}
